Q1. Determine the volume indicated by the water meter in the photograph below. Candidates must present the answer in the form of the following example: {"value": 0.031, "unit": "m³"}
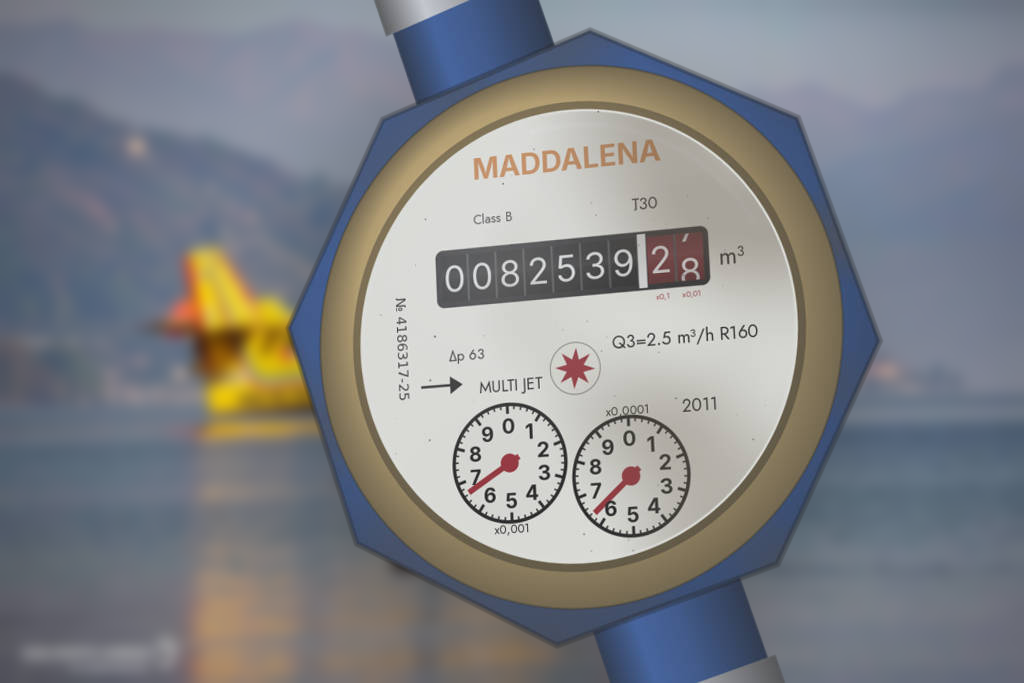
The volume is {"value": 82539.2766, "unit": "m³"}
